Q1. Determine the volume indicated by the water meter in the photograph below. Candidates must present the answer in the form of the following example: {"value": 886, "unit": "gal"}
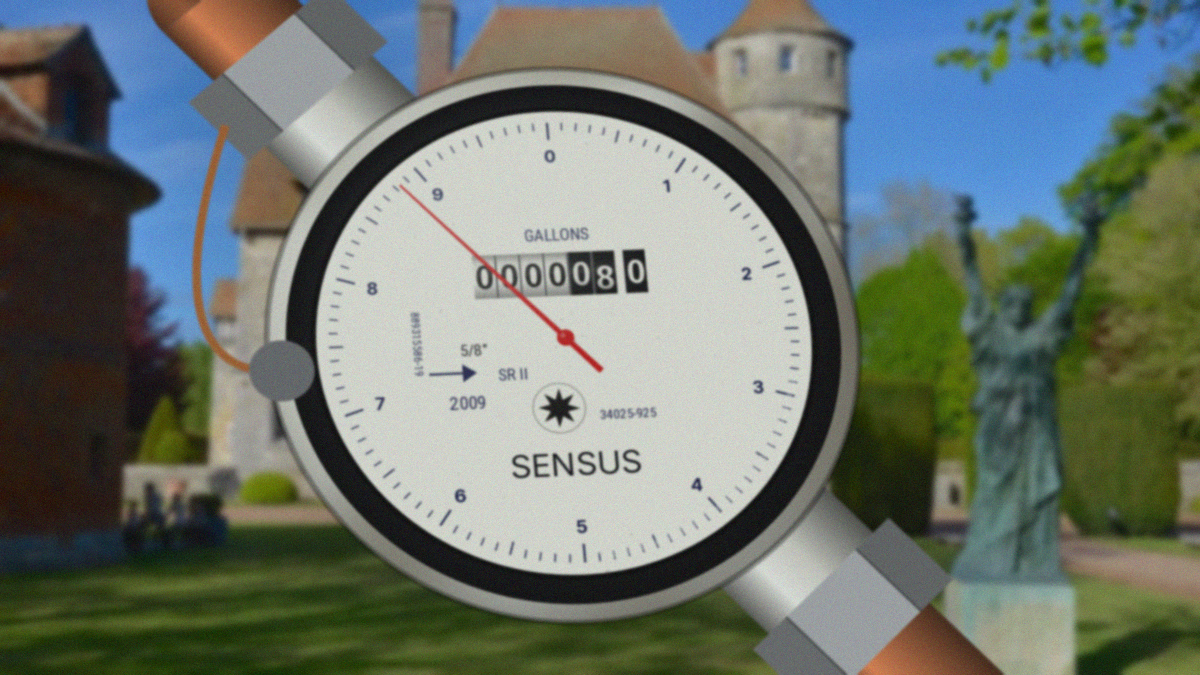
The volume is {"value": 78.8, "unit": "gal"}
